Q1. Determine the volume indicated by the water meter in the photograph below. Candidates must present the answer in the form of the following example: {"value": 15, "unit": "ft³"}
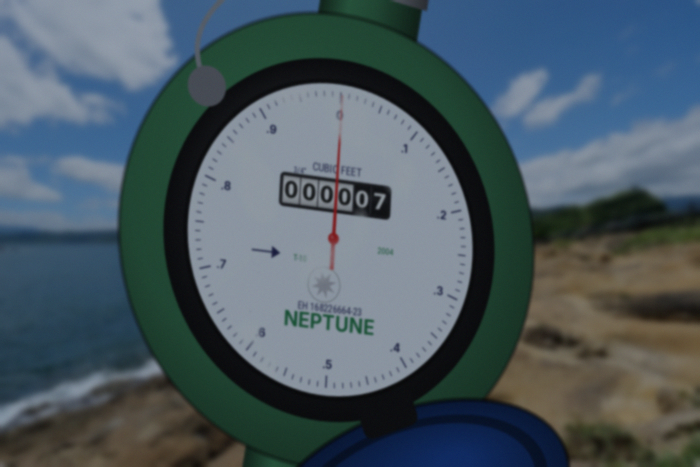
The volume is {"value": 7.00, "unit": "ft³"}
